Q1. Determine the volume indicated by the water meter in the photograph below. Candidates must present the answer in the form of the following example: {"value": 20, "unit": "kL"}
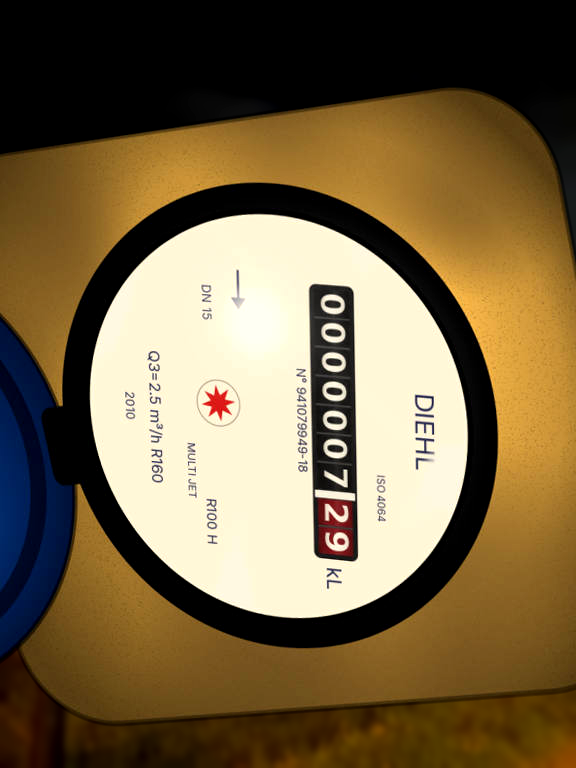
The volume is {"value": 7.29, "unit": "kL"}
